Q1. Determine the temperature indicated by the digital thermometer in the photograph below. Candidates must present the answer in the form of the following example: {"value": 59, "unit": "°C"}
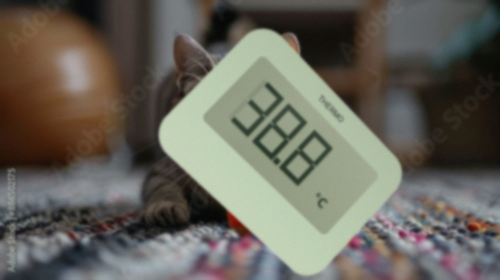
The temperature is {"value": 38.8, "unit": "°C"}
